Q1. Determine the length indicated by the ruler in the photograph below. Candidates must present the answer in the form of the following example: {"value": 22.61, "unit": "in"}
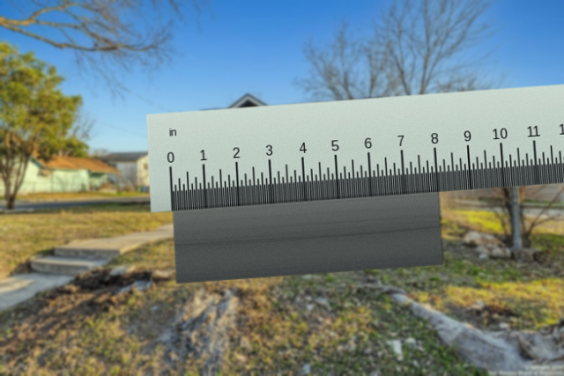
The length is {"value": 8, "unit": "in"}
